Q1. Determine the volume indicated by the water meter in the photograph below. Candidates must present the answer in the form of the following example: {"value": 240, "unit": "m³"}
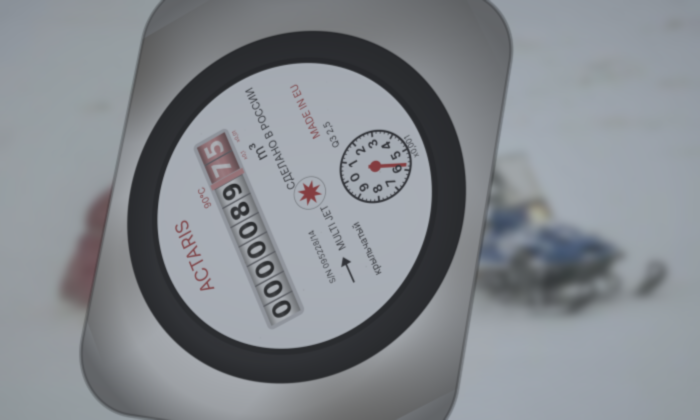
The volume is {"value": 89.755, "unit": "m³"}
